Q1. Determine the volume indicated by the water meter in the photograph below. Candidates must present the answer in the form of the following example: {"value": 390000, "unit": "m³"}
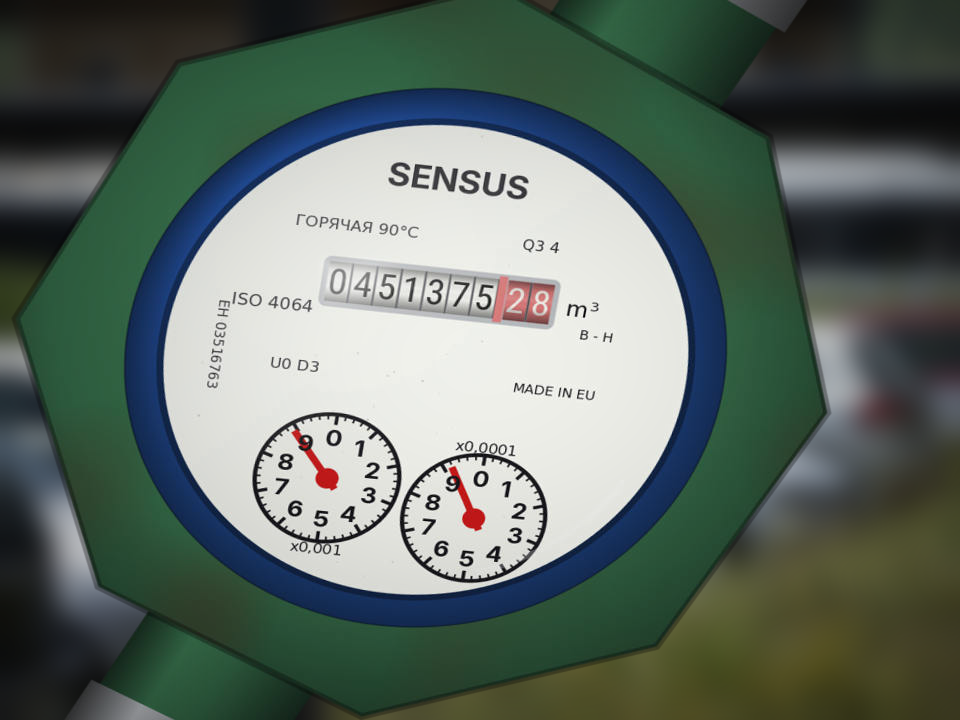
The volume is {"value": 451375.2889, "unit": "m³"}
